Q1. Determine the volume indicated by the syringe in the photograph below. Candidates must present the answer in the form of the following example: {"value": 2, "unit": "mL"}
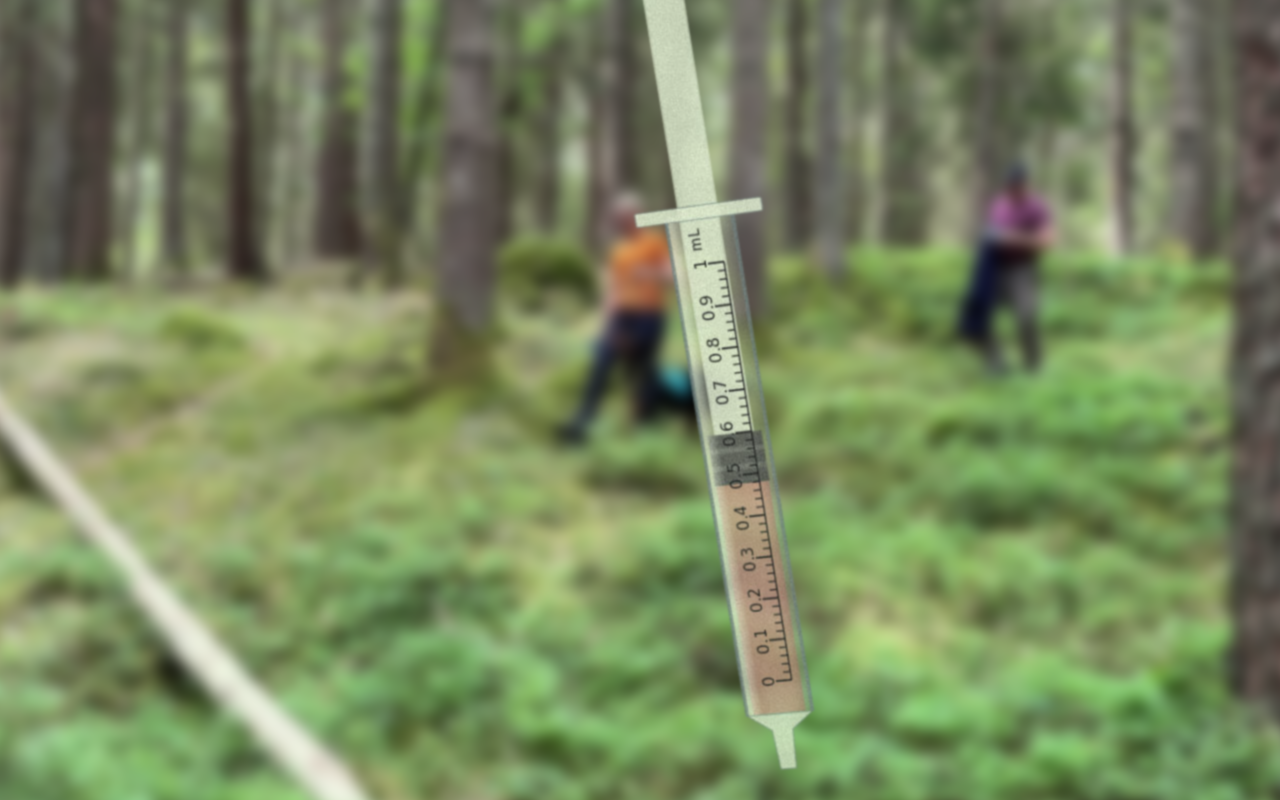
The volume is {"value": 0.48, "unit": "mL"}
